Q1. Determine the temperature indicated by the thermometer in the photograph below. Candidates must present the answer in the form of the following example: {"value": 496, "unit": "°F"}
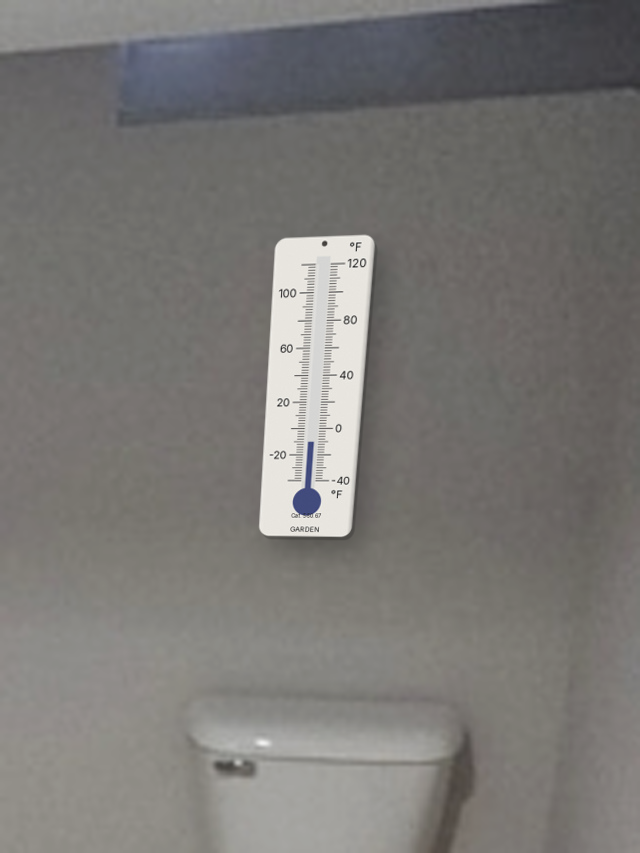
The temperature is {"value": -10, "unit": "°F"}
